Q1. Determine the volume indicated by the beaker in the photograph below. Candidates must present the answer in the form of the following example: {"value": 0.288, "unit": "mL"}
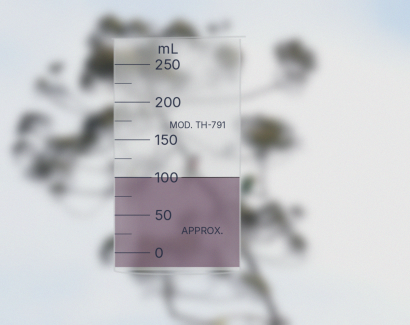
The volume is {"value": 100, "unit": "mL"}
